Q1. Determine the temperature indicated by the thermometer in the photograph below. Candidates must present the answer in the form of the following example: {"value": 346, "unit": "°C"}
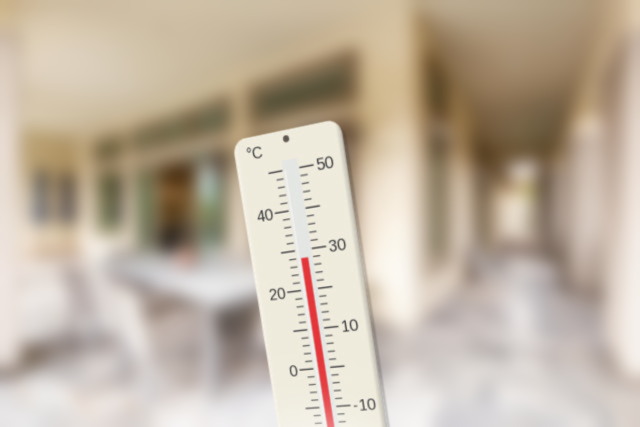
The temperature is {"value": 28, "unit": "°C"}
